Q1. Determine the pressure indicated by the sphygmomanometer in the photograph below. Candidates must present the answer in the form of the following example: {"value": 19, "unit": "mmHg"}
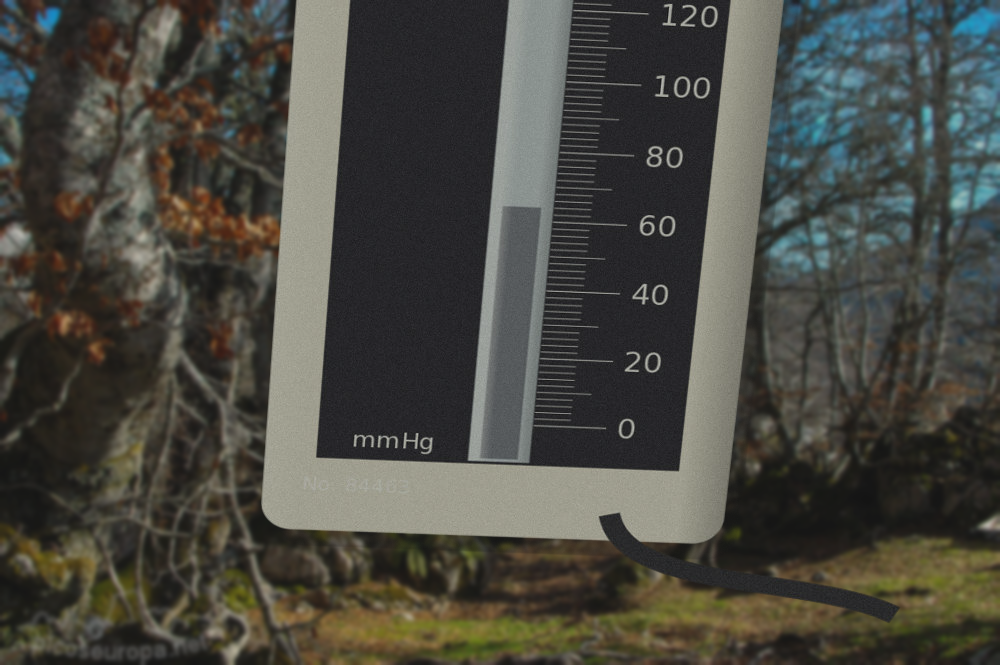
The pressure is {"value": 64, "unit": "mmHg"}
